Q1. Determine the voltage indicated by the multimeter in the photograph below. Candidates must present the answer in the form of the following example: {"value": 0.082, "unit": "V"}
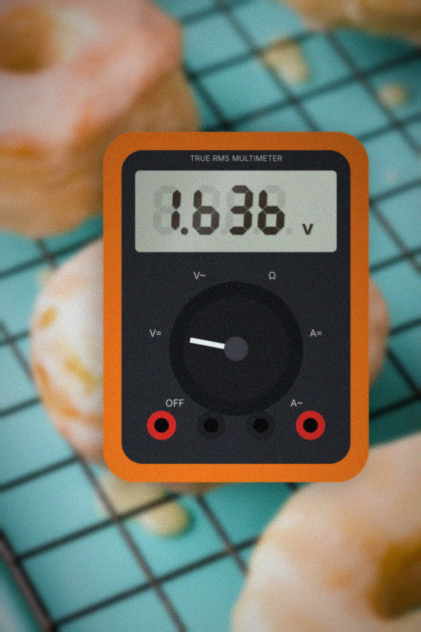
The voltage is {"value": 1.636, "unit": "V"}
